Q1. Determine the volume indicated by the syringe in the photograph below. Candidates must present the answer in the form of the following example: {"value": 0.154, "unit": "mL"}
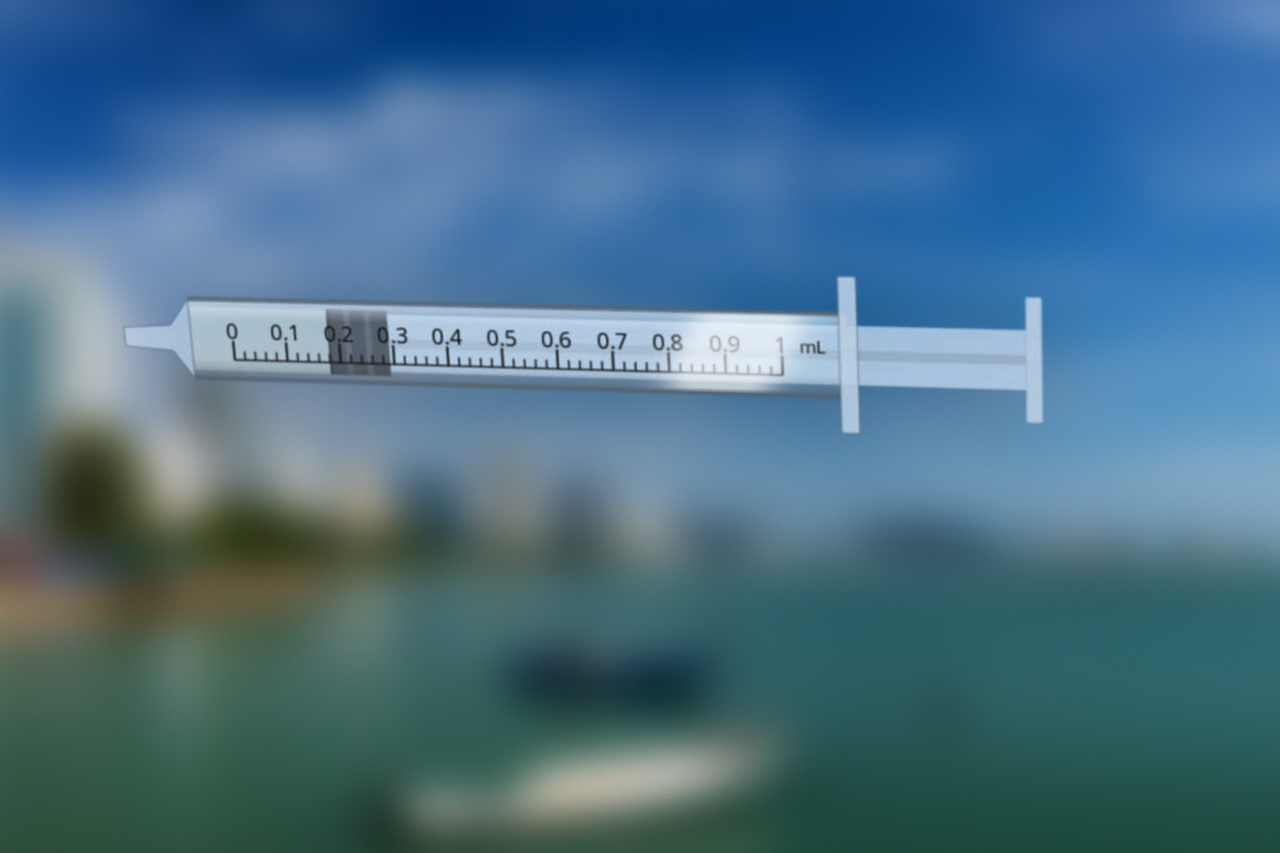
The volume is {"value": 0.18, "unit": "mL"}
